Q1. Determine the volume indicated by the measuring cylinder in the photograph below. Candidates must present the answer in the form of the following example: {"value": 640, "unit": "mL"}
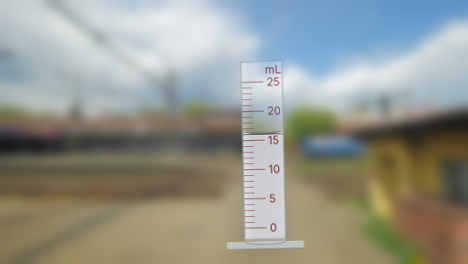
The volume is {"value": 16, "unit": "mL"}
